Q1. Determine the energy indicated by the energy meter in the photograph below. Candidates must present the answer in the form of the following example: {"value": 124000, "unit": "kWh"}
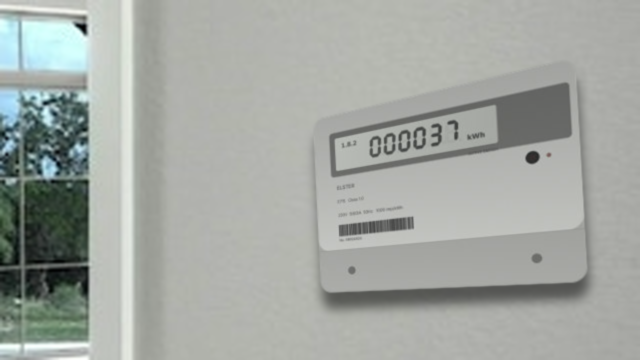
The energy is {"value": 37, "unit": "kWh"}
